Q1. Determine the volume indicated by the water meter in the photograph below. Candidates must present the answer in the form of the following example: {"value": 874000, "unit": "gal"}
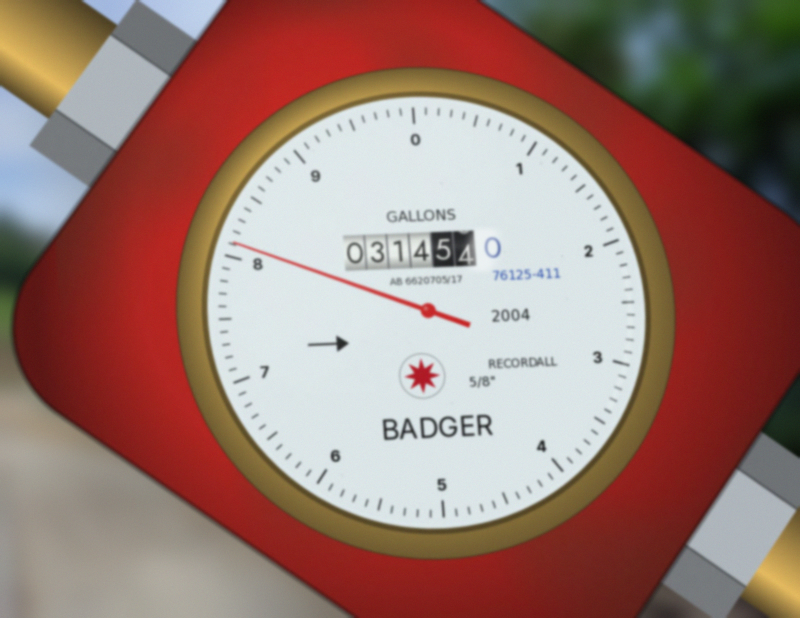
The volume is {"value": 314538.1, "unit": "gal"}
